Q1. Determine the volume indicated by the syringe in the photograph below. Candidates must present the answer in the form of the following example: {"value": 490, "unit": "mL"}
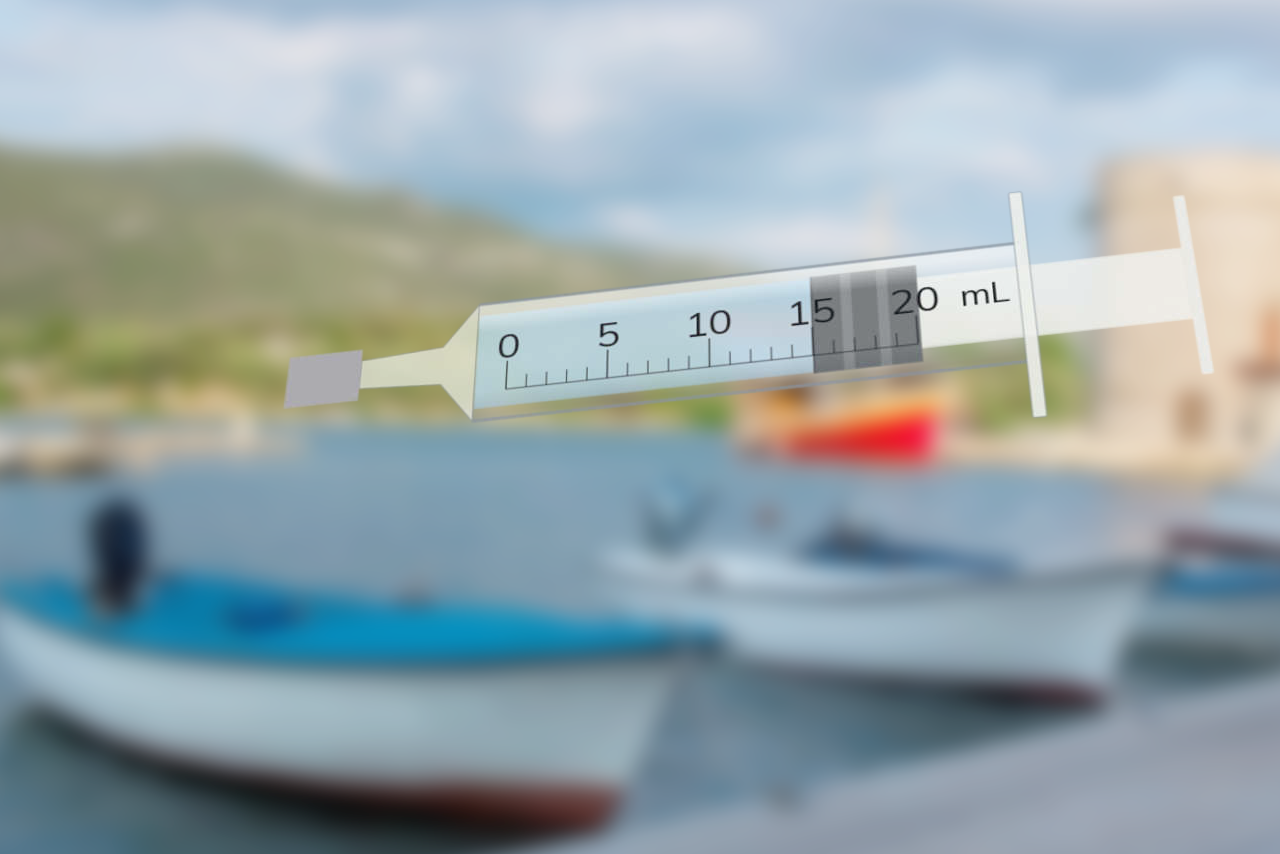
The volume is {"value": 15, "unit": "mL"}
